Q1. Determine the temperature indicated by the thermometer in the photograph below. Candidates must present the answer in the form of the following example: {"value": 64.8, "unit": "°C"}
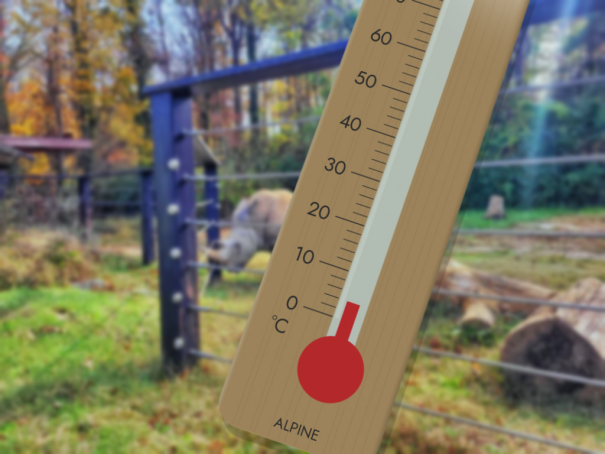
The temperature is {"value": 4, "unit": "°C"}
